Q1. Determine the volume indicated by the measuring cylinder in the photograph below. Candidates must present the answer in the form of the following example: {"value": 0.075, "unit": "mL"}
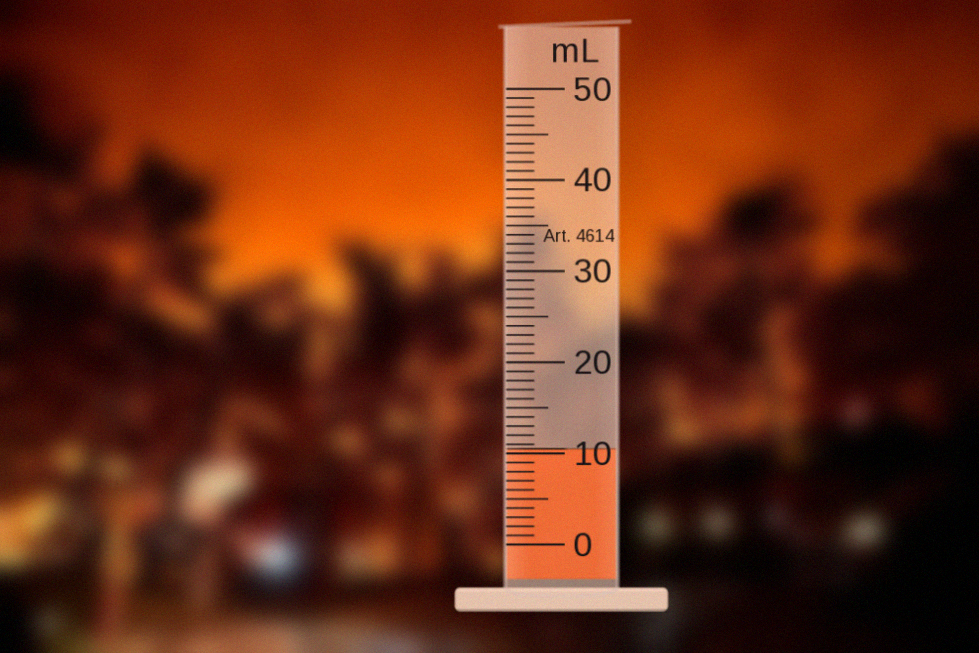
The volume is {"value": 10.5, "unit": "mL"}
